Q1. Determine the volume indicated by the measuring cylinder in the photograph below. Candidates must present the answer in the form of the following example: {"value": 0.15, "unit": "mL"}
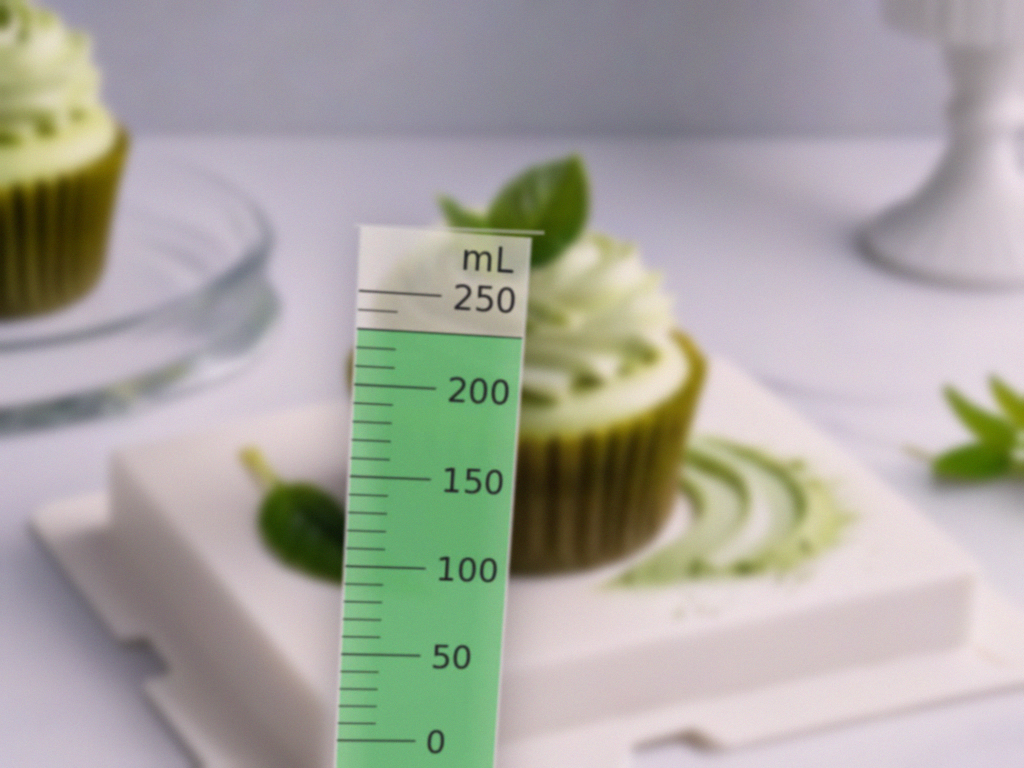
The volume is {"value": 230, "unit": "mL"}
